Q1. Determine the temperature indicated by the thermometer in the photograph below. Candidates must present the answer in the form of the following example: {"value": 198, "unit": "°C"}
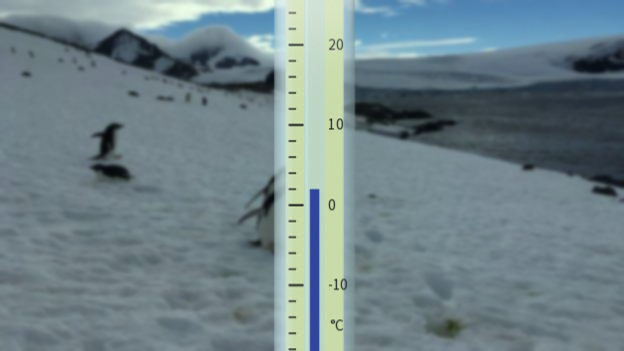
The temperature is {"value": 2, "unit": "°C"}
